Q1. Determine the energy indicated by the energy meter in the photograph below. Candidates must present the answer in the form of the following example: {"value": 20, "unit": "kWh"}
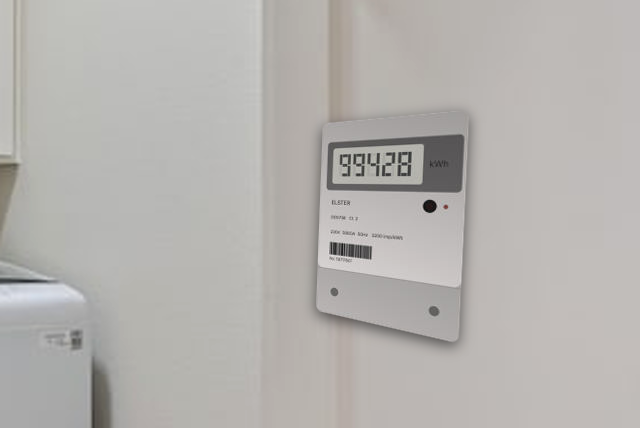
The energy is {"value": 99428, "unit": "kWh"}
